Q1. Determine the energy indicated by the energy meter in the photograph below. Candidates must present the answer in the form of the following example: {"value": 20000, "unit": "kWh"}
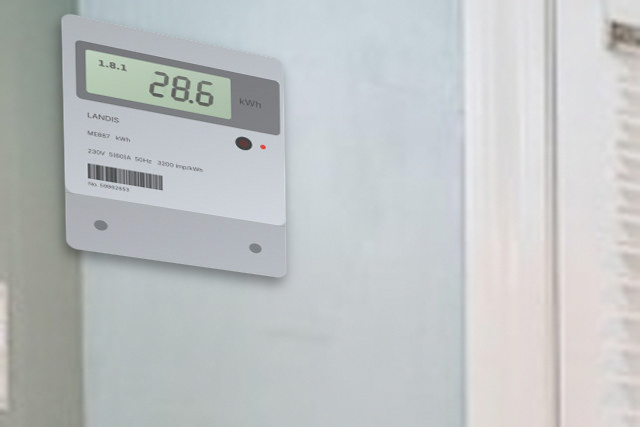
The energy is {"value": 28.6, "unit": "kWh"}
